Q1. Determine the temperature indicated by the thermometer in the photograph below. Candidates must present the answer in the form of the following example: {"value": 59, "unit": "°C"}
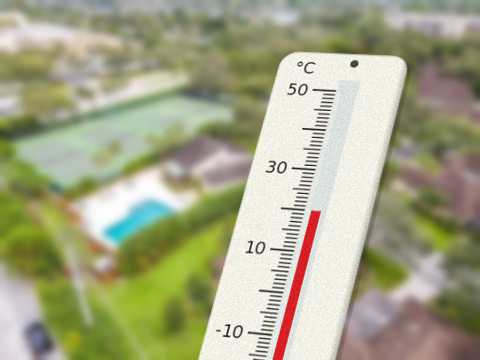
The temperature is {"value": 20, "unit": "°C"}
